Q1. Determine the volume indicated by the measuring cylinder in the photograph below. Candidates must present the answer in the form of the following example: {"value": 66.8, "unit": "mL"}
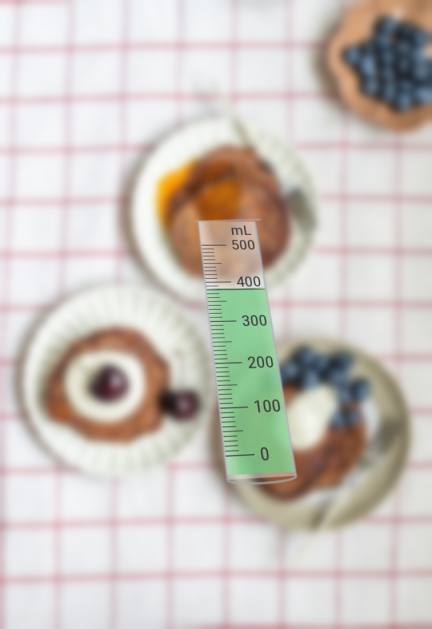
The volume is {"value": 380, "unit": "mL"}
